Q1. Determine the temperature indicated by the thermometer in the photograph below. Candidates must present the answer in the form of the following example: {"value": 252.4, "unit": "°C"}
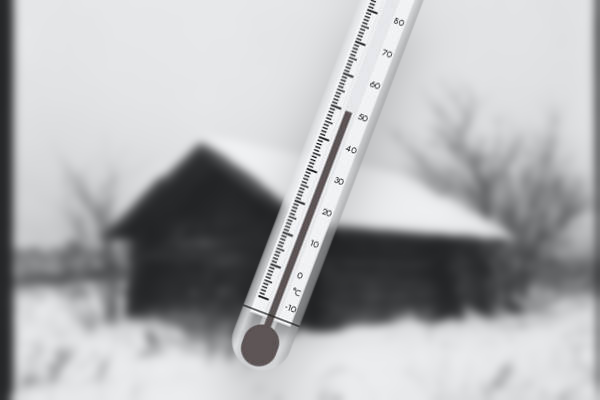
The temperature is {"value": 50, "unit": "°C"}
